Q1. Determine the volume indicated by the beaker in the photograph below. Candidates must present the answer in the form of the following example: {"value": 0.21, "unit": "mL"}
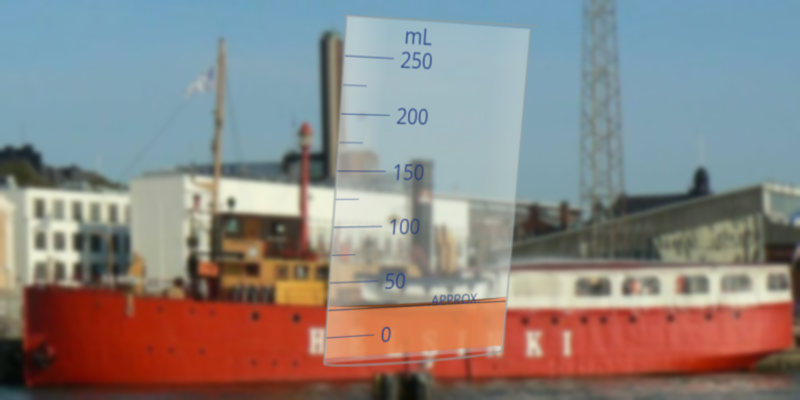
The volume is {"value": 25, "unit": "mL"}
